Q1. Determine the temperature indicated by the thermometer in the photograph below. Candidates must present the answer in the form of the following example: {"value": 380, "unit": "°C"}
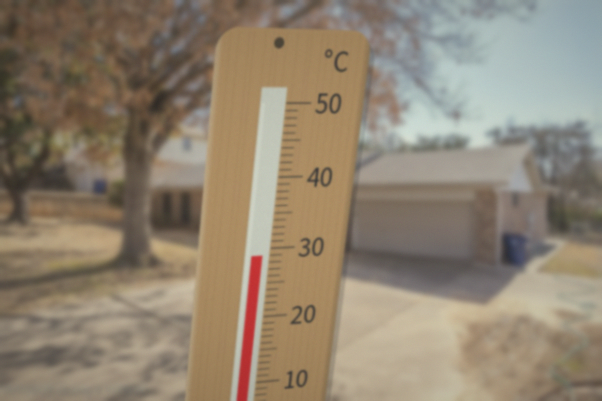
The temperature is {"value": 29, "unit": "°C"}
